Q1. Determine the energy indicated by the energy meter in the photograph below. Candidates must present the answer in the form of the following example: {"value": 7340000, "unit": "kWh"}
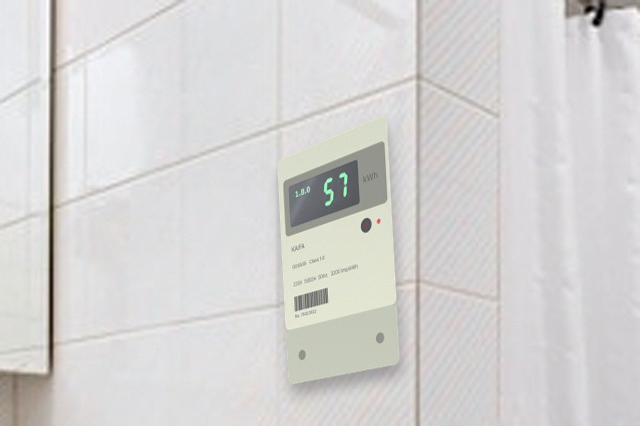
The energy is {"value": 57, "unit": "kWh"}
